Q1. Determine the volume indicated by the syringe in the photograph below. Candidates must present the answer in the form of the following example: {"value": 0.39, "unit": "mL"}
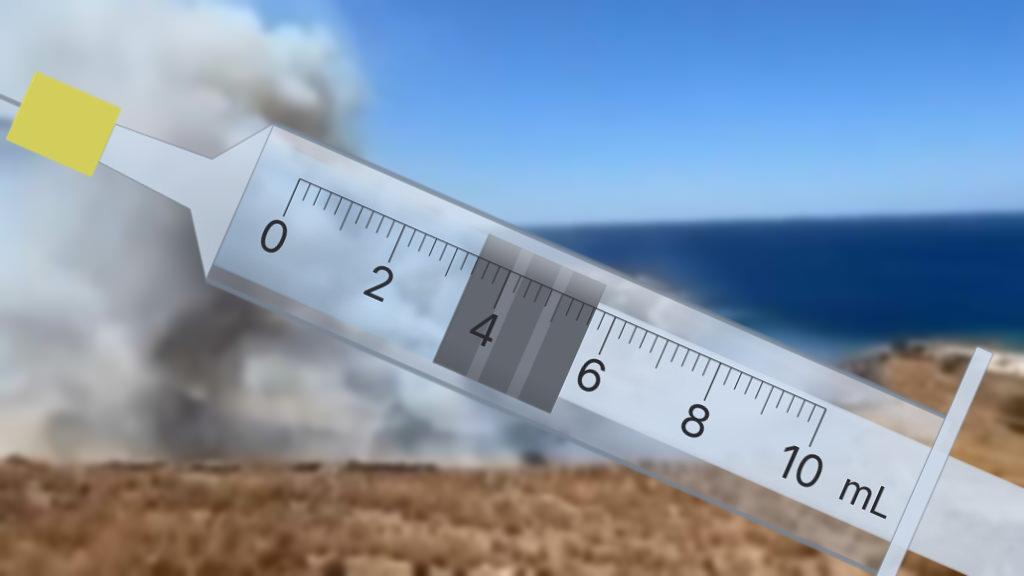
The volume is {"value": 3.4, "unit": "mL"}
